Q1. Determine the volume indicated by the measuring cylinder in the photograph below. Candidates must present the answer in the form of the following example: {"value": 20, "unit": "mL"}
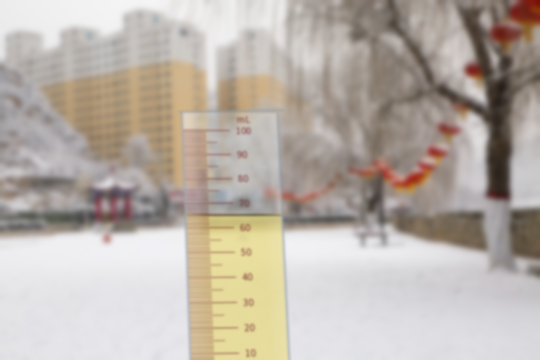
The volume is {"value": 65, "unit": "mL"}
